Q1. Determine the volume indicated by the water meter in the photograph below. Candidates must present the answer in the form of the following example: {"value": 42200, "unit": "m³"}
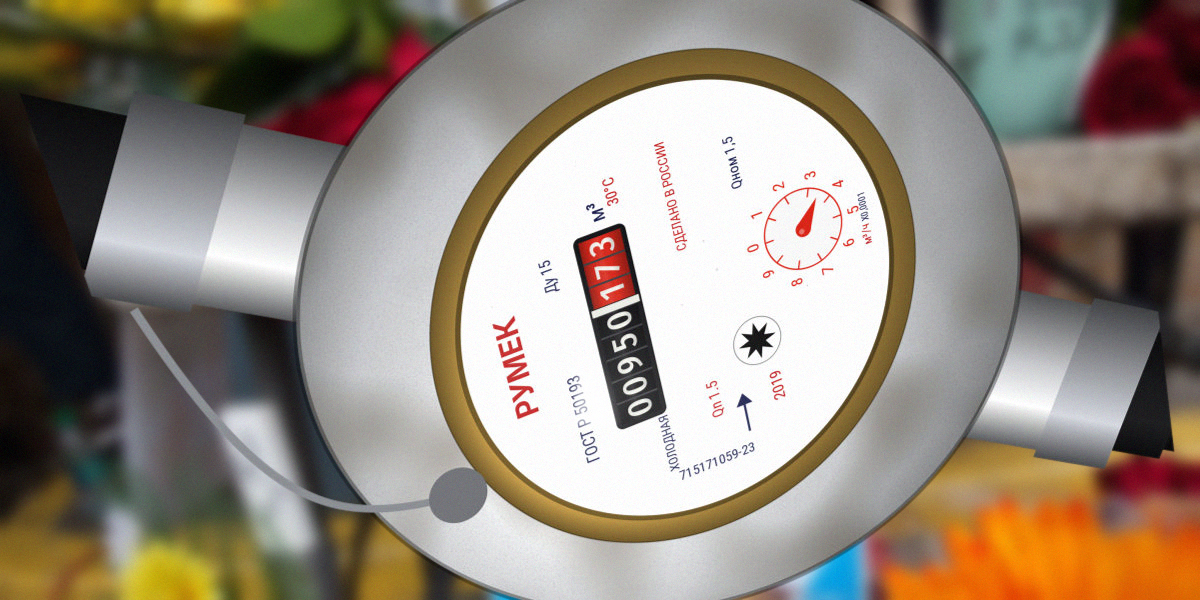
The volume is {"value": 950.1733, "unit": "m³"}
